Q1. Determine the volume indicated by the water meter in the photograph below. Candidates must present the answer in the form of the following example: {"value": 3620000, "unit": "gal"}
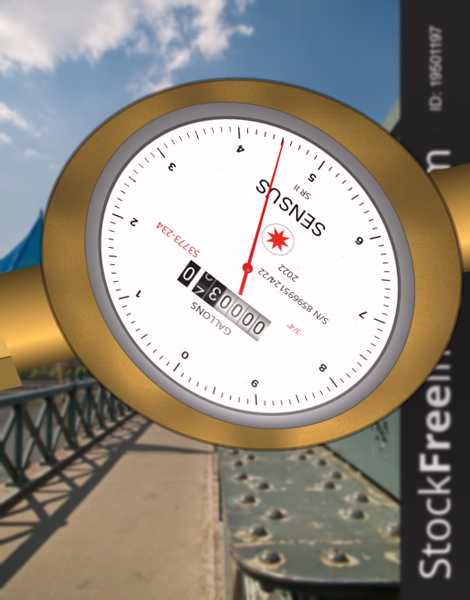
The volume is {"value": 324.5, "unit": "gal"}
